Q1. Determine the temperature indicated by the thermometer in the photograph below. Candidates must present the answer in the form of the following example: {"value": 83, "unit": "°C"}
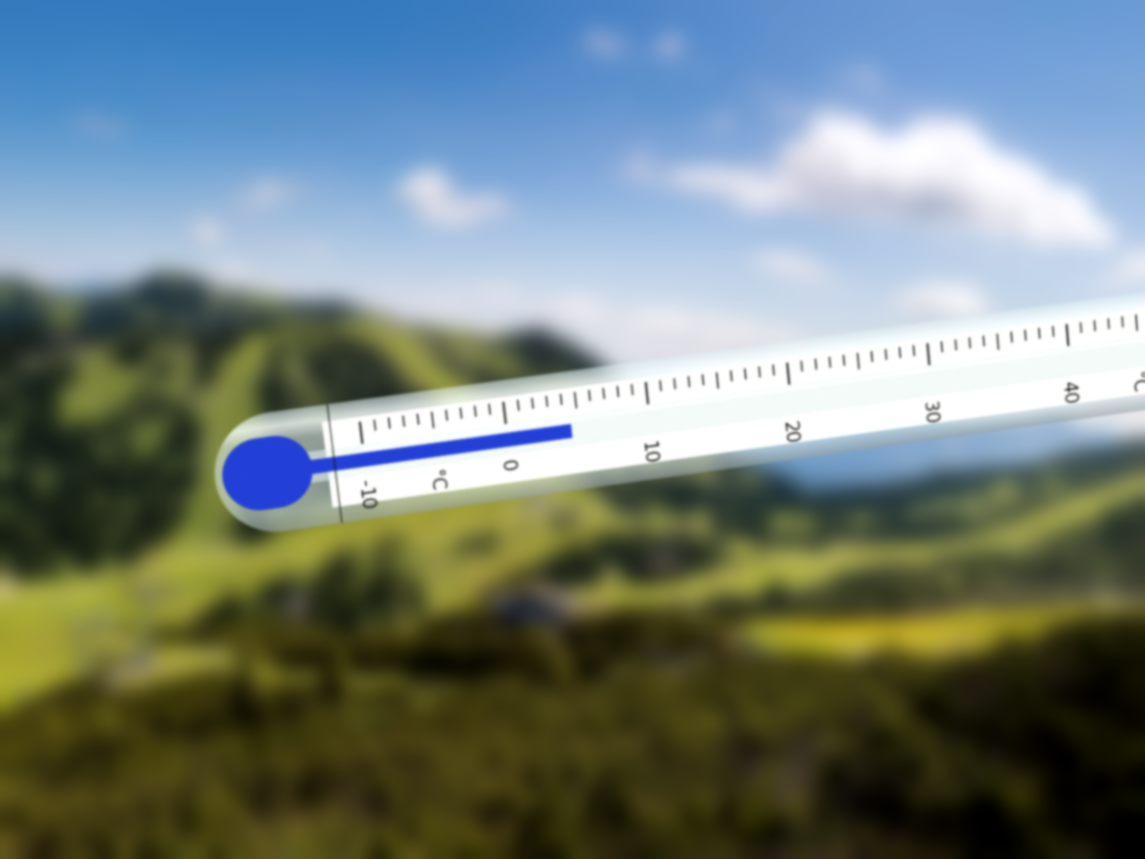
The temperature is {"value": 4.5, "unit": "°C"}
